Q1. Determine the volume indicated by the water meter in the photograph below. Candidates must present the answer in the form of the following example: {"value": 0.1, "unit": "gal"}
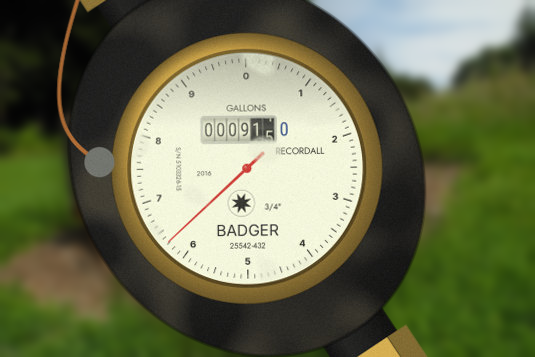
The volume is {"value": 9146.3, "unit": "gal"}
